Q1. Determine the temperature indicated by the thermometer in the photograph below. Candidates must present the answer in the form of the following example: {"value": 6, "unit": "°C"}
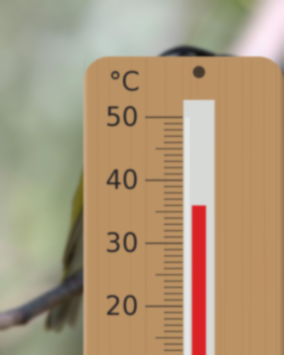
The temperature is {"value": 36, "unit": "°C"}
